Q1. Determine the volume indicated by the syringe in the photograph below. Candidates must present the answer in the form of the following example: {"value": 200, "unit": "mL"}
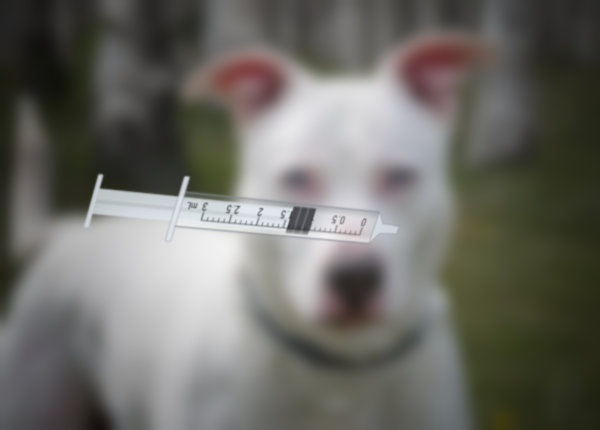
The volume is {"value": 1, "unit": "mL"}
